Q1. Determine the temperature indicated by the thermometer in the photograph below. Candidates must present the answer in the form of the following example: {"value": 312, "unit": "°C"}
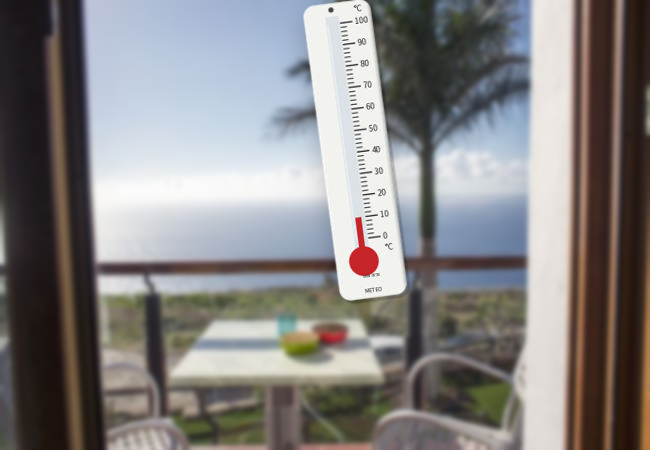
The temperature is {"value": 10, "unit": "°C"}
